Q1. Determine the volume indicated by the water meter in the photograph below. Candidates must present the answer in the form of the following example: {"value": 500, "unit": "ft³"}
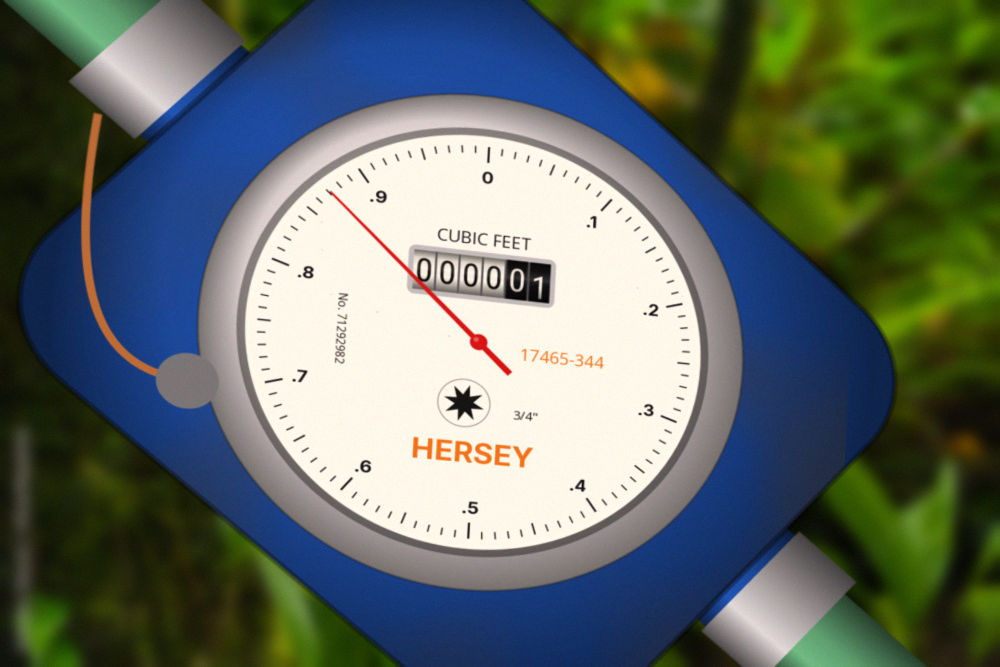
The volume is {"value": 0.87, "unit": "ft³"}
